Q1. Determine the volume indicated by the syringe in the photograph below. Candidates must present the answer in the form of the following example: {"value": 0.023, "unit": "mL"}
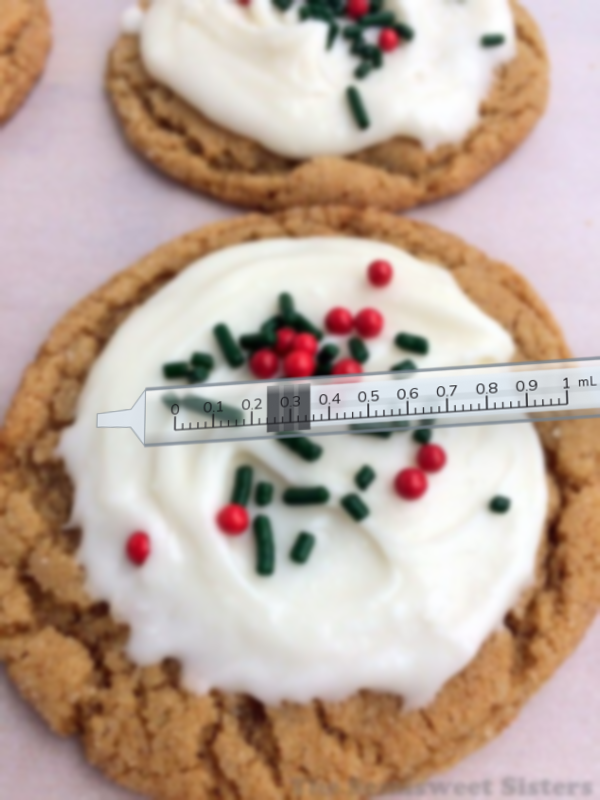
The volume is {"value": 0.24, "unit": "mL"}
